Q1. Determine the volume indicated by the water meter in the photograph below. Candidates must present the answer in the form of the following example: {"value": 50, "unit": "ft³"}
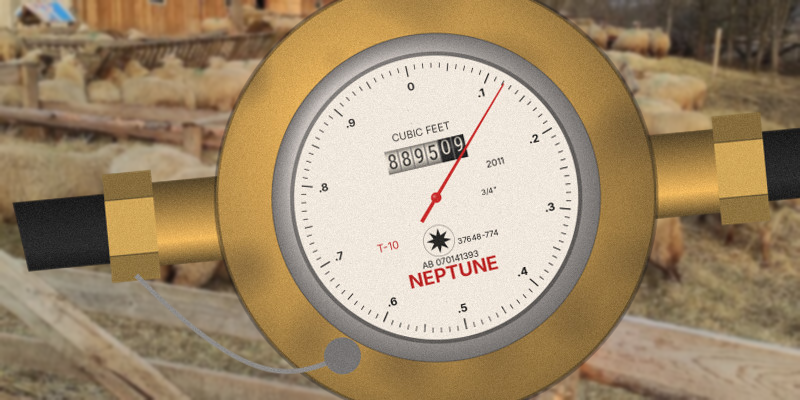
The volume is {"value": 889509.12, "unit": "ft³"}
